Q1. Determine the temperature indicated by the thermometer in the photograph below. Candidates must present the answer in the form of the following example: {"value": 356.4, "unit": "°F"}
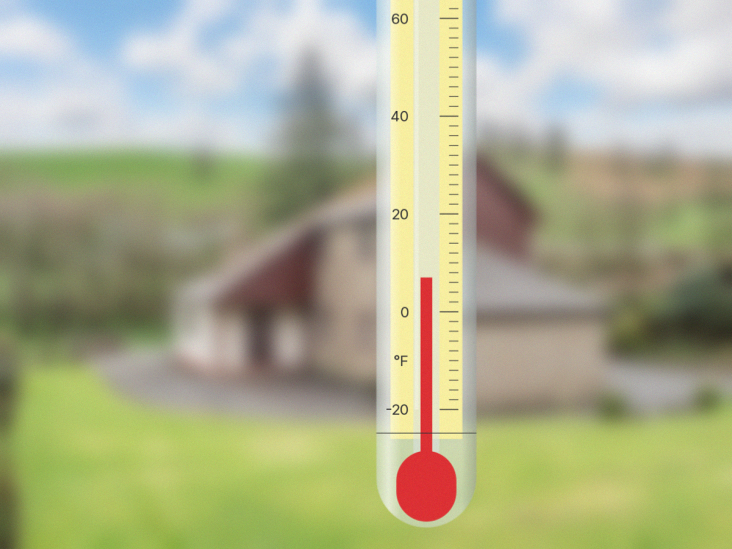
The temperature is {"value": 7, "unit": "°F"}
